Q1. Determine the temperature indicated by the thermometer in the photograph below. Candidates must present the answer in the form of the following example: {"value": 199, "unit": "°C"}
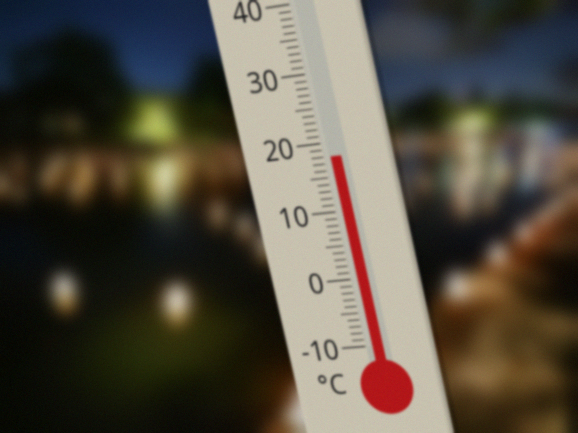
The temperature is {"value": 18, "unit": "°C"}
